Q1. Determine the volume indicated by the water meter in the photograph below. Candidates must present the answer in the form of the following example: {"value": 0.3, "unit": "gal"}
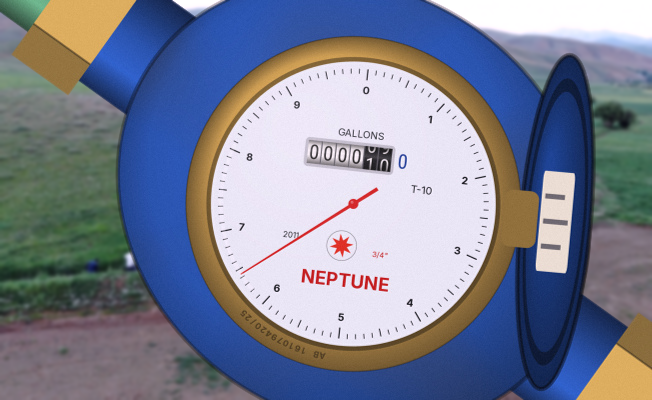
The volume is {"value": 96.4, "unit": "gal"}
